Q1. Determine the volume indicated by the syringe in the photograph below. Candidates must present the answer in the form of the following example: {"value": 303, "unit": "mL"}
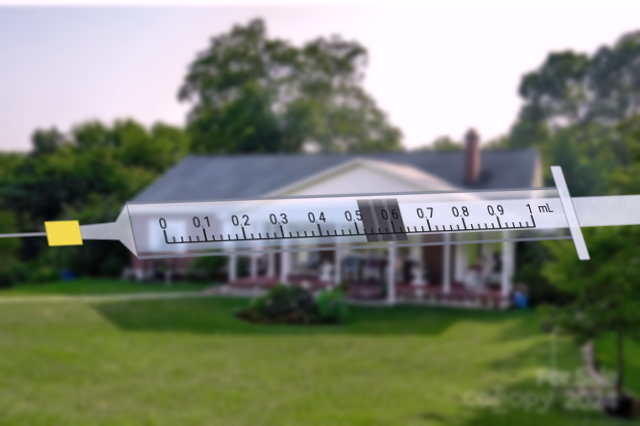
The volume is {"value": 0.52, "unit": "mL"}
